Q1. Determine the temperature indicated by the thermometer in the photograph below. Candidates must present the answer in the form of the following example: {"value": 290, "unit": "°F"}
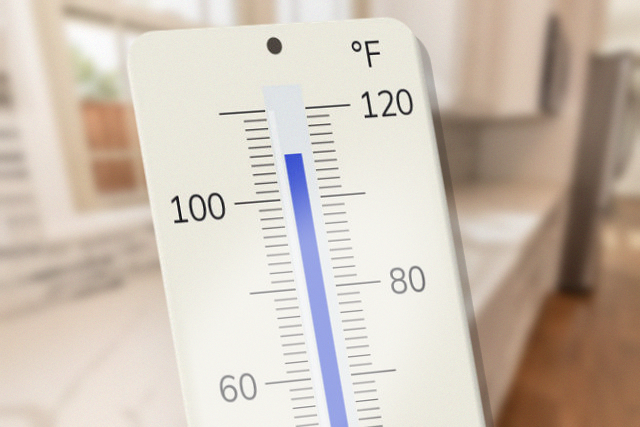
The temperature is {"value": 110, "unit": "°F"}
